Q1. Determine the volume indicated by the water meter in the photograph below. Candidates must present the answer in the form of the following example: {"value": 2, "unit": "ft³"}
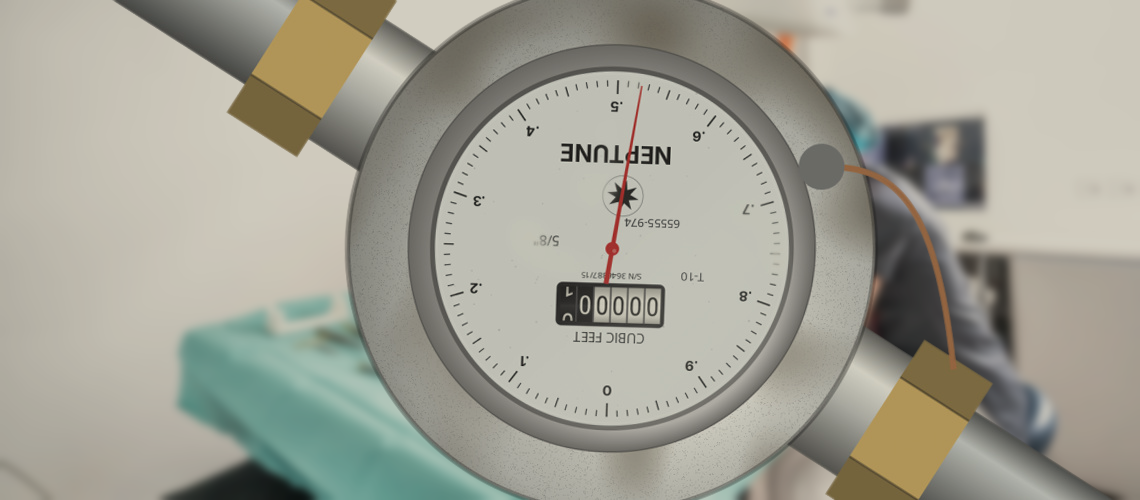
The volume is {"value": 0.52, "unit": "ft³"}
